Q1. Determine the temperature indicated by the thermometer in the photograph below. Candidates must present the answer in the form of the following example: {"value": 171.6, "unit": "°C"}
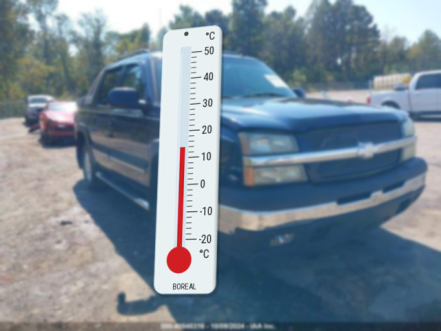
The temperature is {"value": 14, "unit": "°C"}
